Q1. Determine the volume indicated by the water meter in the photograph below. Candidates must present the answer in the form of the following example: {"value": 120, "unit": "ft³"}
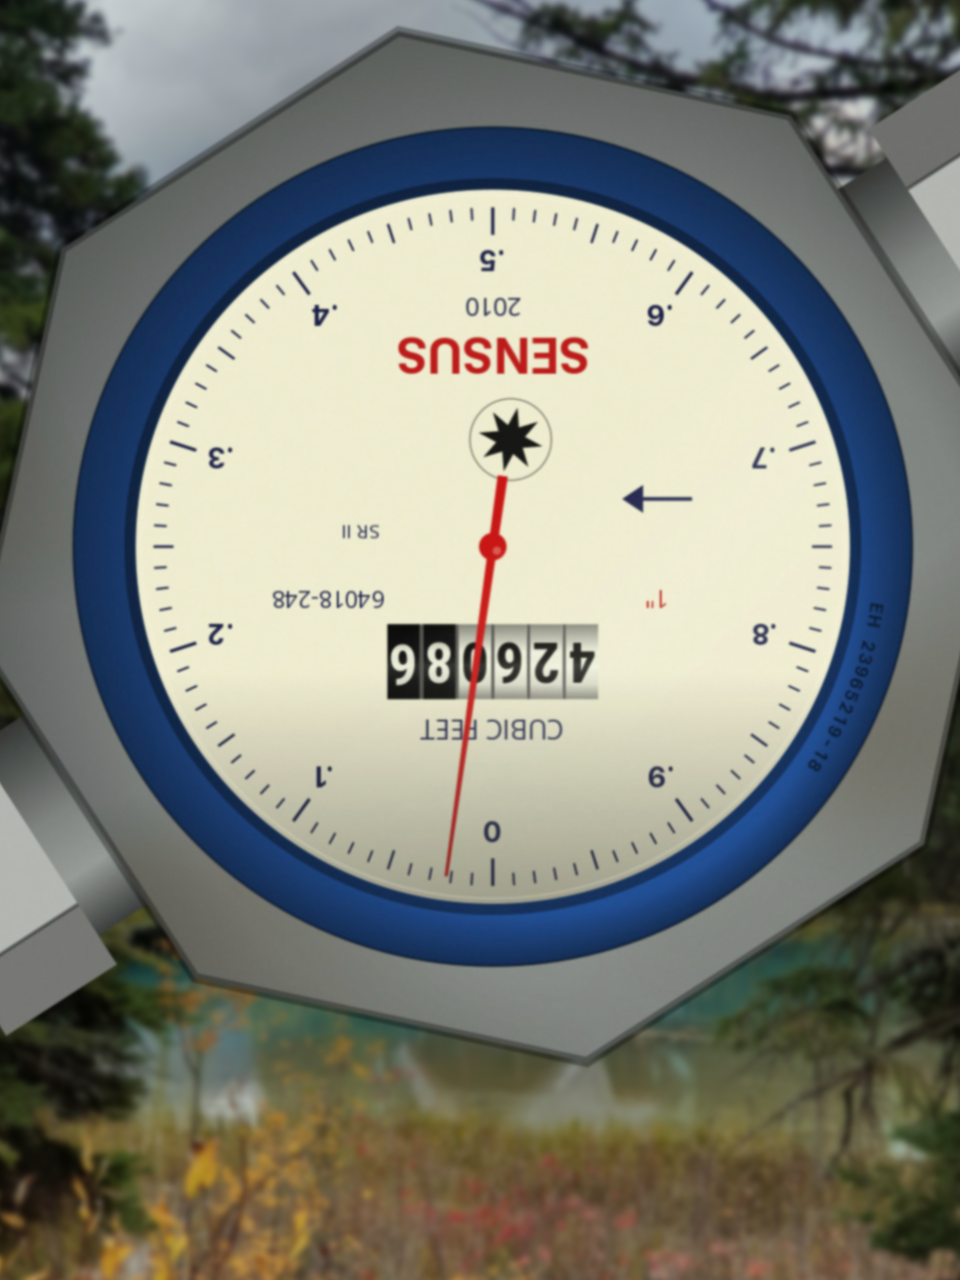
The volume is {"value": 426086.02, "unit": "ft³"}
